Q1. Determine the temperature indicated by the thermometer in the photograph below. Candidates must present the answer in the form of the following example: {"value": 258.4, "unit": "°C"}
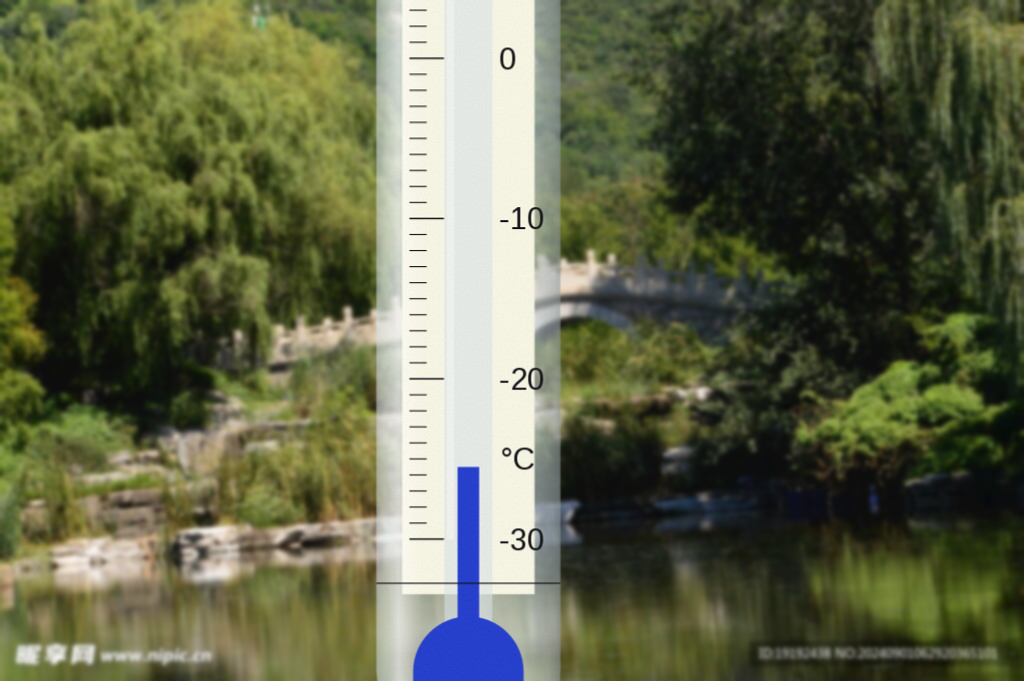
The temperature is {"value": -25.5, "unit": "°C"}
